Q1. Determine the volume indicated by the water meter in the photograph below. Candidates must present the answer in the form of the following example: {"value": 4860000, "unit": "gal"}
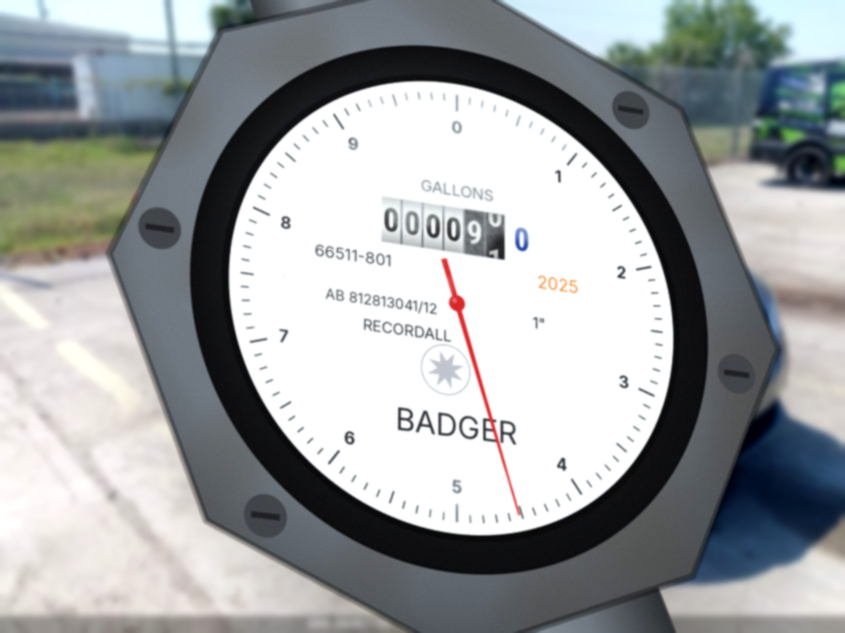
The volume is {"value": 904.5, "unit": "gal"}
